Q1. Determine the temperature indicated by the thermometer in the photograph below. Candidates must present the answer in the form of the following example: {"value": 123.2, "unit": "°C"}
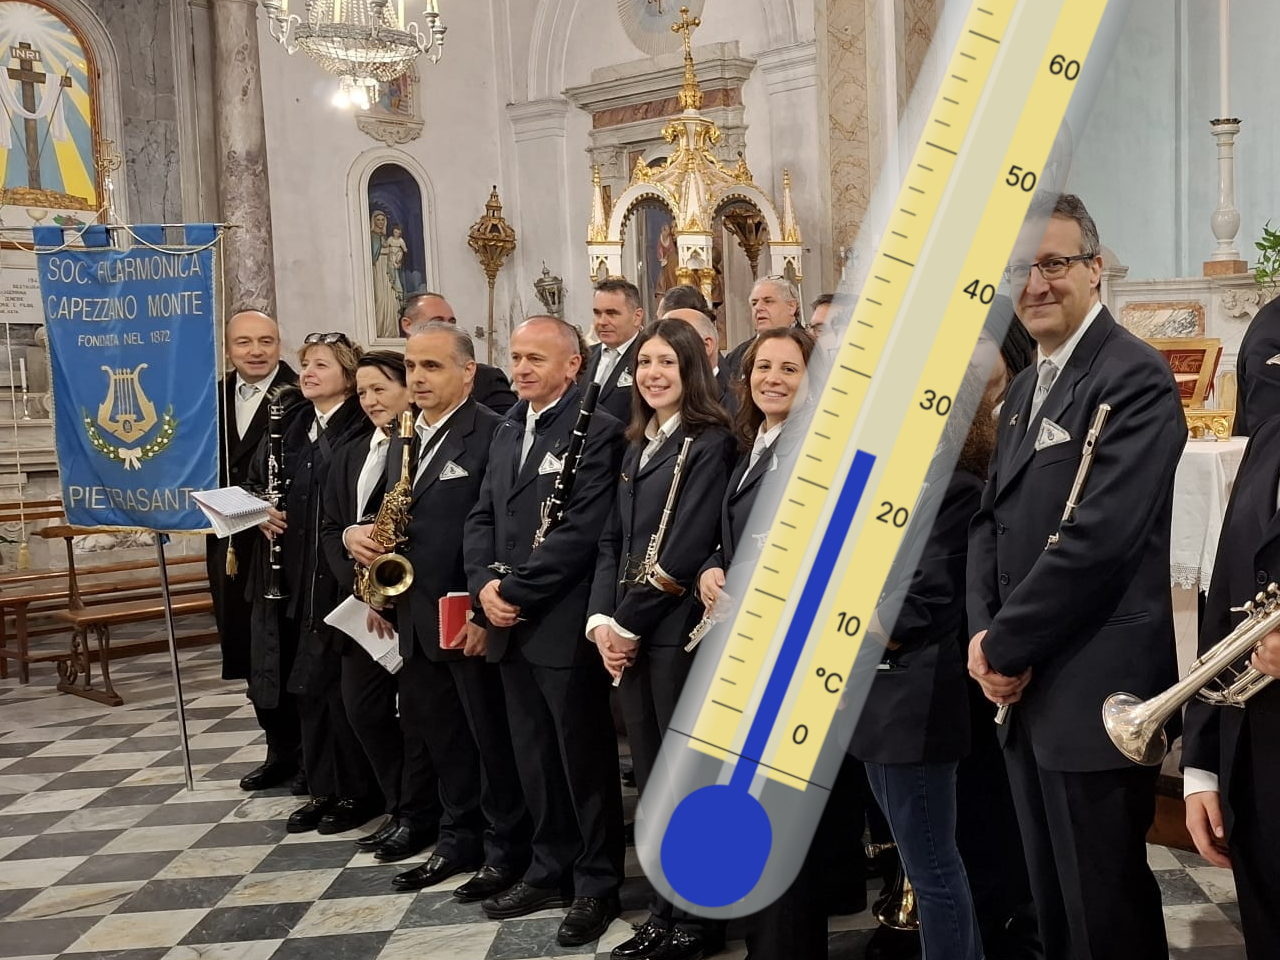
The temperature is {"value": 24, "unit": "°C"}
